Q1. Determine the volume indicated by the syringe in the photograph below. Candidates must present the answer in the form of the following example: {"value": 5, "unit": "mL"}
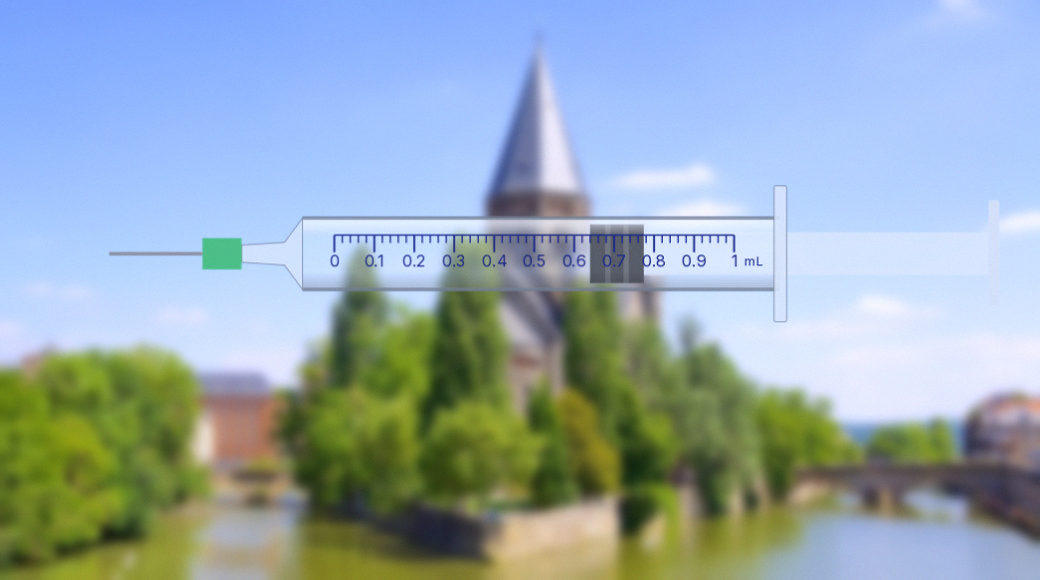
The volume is {"value": 0.64, "unit": "mL"}
